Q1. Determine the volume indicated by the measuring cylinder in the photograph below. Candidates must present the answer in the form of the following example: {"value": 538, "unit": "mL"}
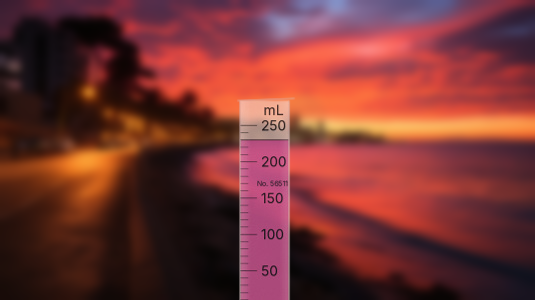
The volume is {"value": 230, "unit": "mL"}
